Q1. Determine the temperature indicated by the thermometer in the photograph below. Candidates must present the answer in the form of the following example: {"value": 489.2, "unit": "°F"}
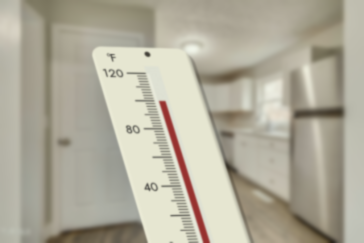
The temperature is {"value": 100, "unit": "°F"}
